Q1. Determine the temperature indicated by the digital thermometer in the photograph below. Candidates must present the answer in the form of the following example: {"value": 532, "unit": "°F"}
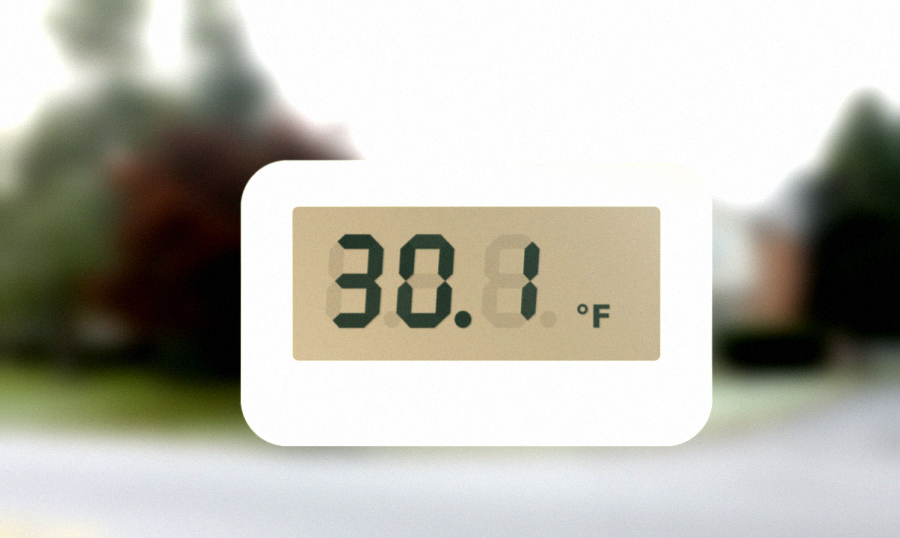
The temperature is {"value": 30.1, "unit": "°F"}
